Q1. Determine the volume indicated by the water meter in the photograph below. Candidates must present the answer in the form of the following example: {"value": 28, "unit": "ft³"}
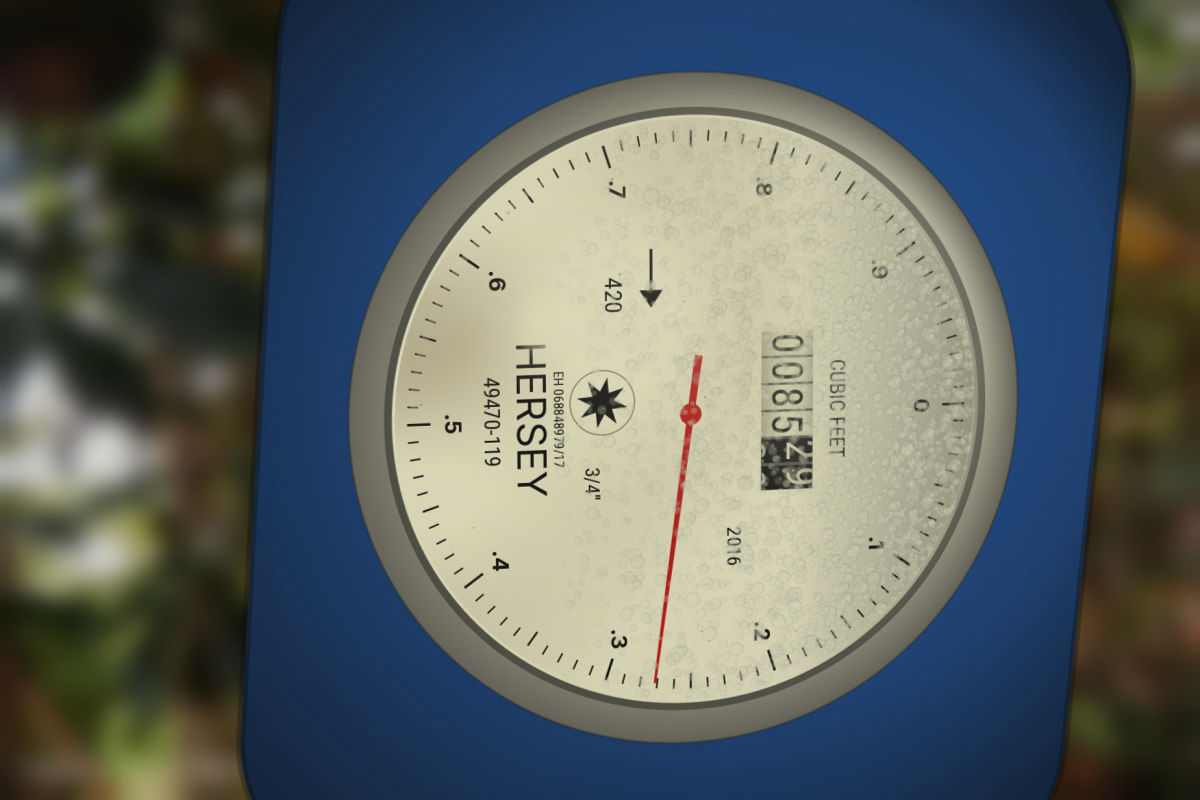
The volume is {"value": 8529.27, "unit": "ft³"}
